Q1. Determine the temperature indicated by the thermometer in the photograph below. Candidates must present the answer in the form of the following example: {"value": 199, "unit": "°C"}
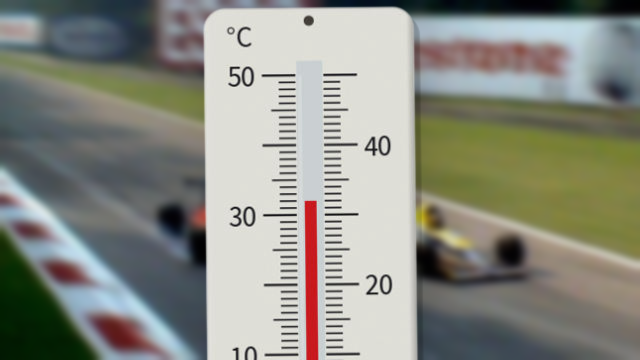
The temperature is {"value": 32, "unit": "°C"}
